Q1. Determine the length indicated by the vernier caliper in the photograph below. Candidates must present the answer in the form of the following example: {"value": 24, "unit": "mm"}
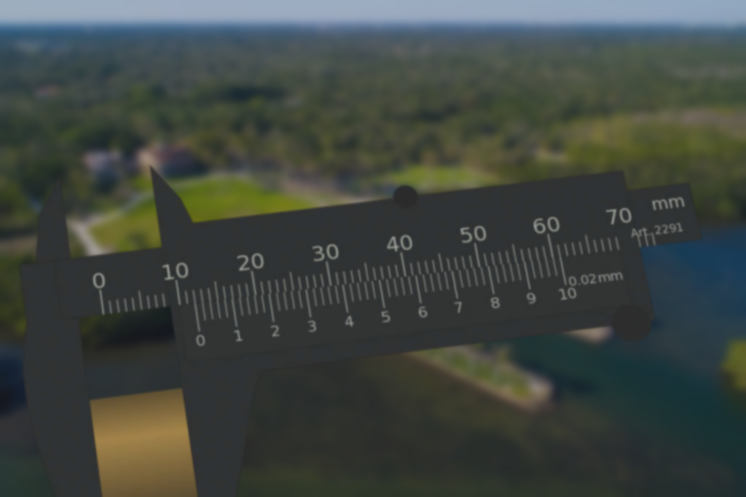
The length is {"value": 12.0, "unit": "mm"}
